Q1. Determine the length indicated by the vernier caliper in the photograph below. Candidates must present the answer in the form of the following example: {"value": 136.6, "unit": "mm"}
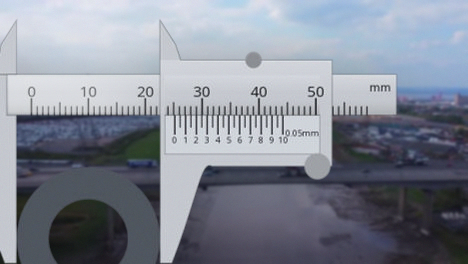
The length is {"value": 25.2, "unit": "mm"}
